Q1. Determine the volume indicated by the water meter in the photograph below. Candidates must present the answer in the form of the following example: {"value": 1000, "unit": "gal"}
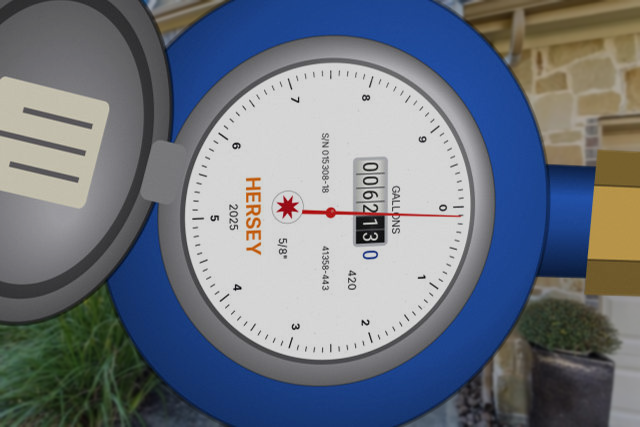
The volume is {"value": 62130.1, "unit": "gal"}
